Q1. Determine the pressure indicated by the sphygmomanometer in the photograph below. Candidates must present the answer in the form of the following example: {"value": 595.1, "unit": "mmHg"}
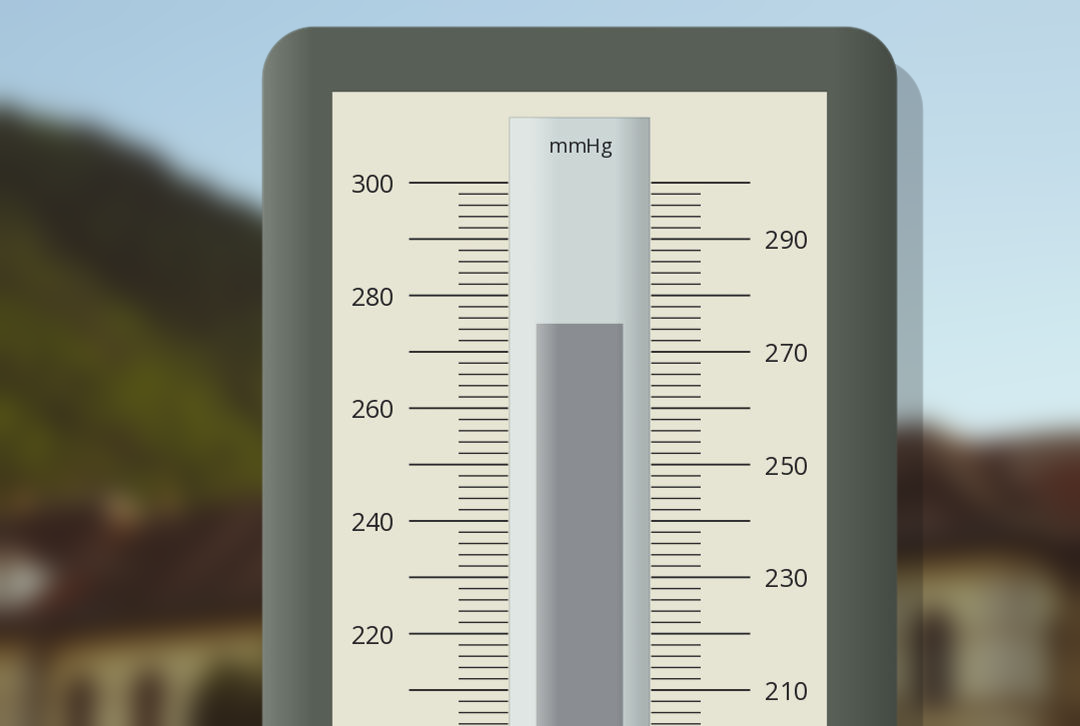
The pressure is {"value": 275, "unit": "mmHg"}
